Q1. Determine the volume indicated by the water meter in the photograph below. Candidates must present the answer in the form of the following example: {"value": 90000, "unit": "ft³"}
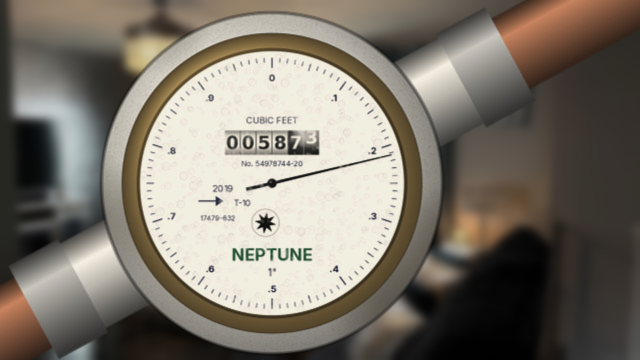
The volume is {"value": 5873.21, "unit": "ft³"}
